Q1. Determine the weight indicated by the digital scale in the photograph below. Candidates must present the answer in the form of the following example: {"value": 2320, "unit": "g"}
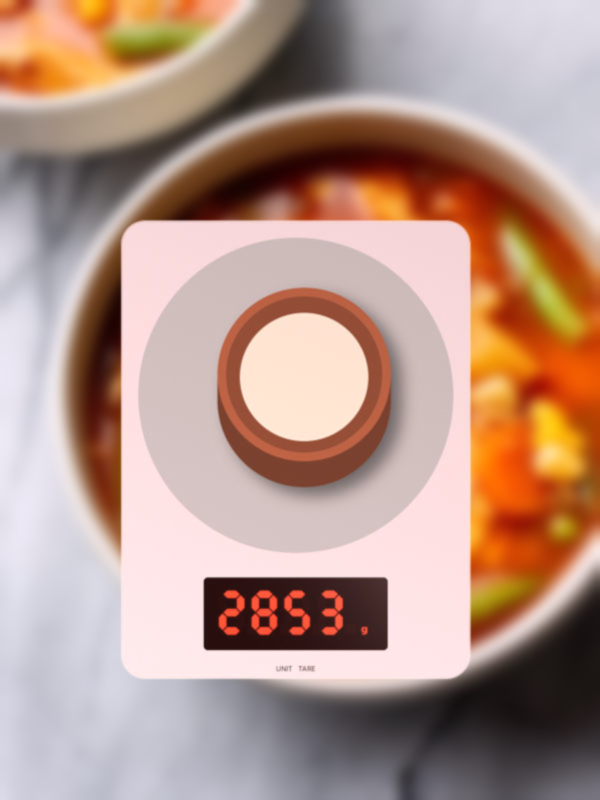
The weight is {"value": 2853, "unit": "g"}
